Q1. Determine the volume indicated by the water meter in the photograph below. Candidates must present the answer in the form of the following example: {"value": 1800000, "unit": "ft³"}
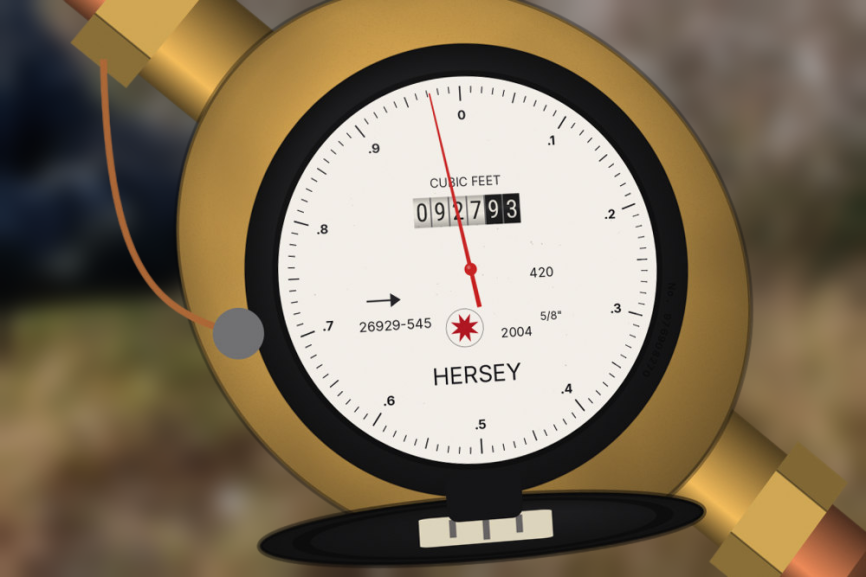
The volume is {"value": 92792.97, "unit": "ft³"}
